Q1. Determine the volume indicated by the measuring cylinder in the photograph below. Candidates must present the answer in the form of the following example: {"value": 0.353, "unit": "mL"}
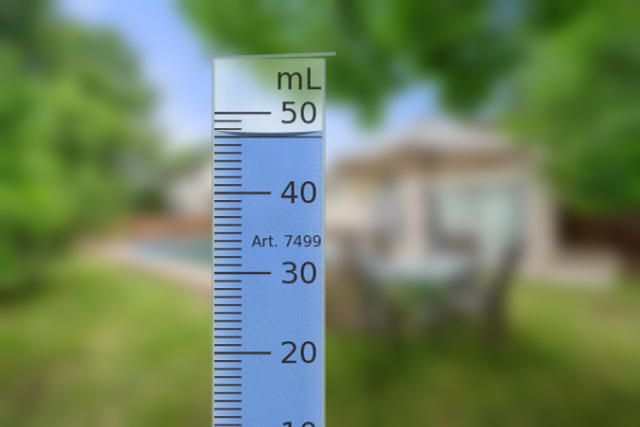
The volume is {"value": 47, "unit": "mL"}
